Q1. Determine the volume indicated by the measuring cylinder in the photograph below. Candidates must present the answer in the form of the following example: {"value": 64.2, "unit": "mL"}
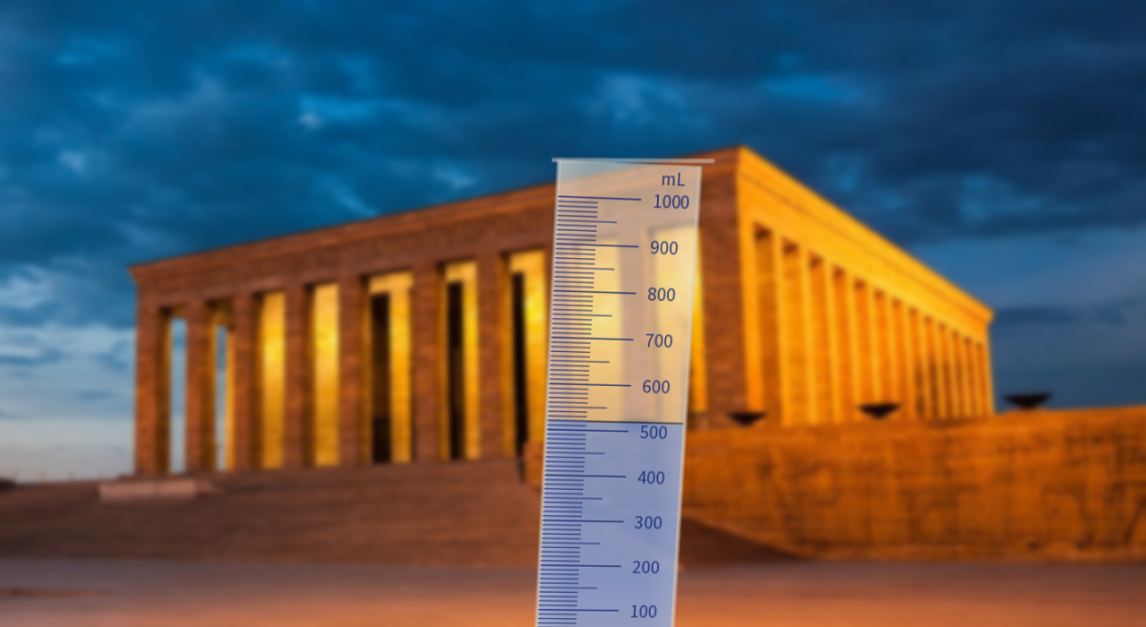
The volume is {"value": 520, "unit": "mL"}
